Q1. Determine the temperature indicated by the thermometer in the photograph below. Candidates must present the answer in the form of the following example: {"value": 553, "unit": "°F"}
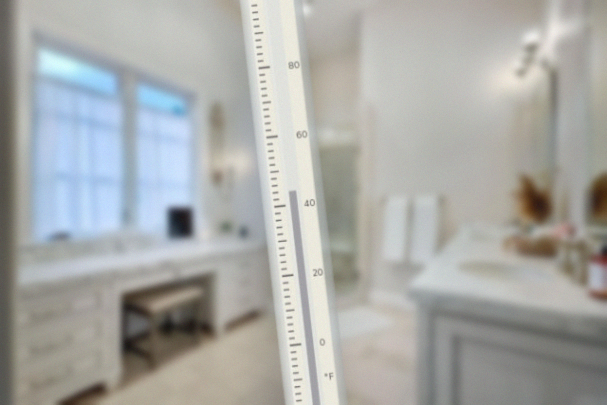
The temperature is {"value": 44, "unit": "°F"}
